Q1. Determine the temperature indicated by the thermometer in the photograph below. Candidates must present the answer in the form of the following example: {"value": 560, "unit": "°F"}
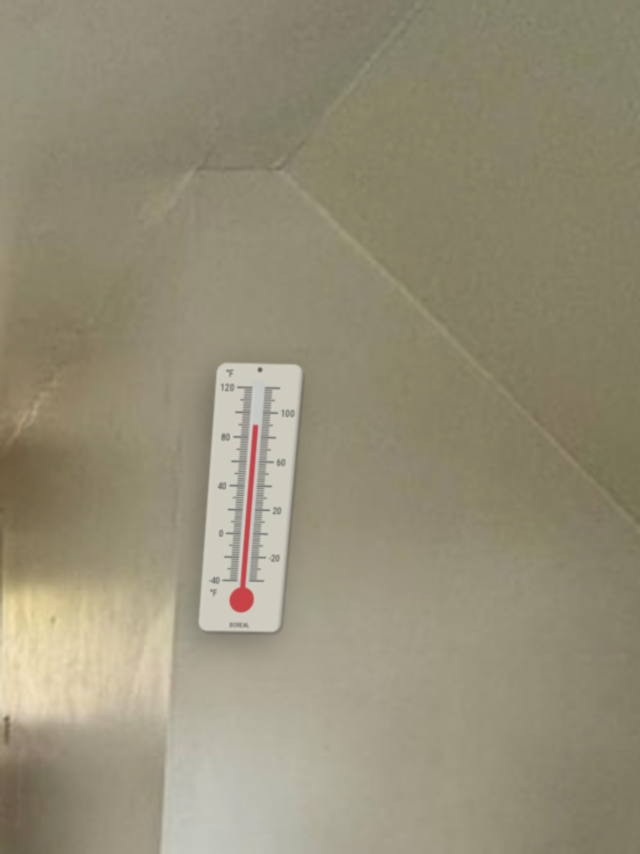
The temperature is {"value": 90, "unit": "°F"}
